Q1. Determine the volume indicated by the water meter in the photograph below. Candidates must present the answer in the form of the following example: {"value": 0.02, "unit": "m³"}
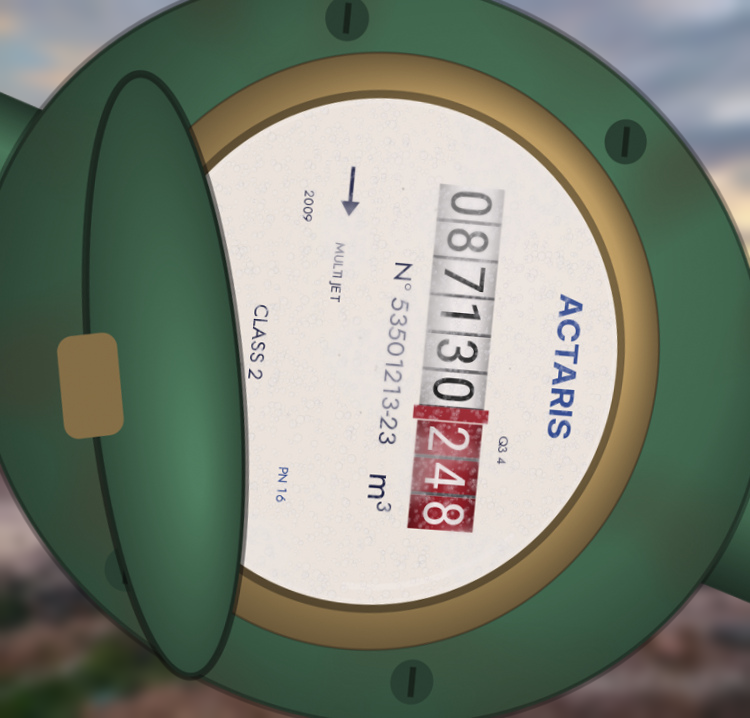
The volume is {"value": 87130.248, "unit": "m³"}
